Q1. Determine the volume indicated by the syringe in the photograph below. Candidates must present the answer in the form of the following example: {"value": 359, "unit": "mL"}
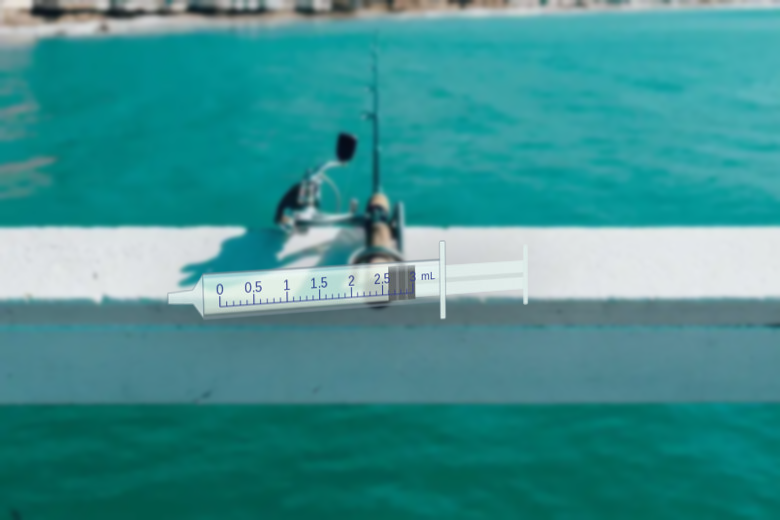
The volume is {"value": 2.6, "unit": "mL"}
